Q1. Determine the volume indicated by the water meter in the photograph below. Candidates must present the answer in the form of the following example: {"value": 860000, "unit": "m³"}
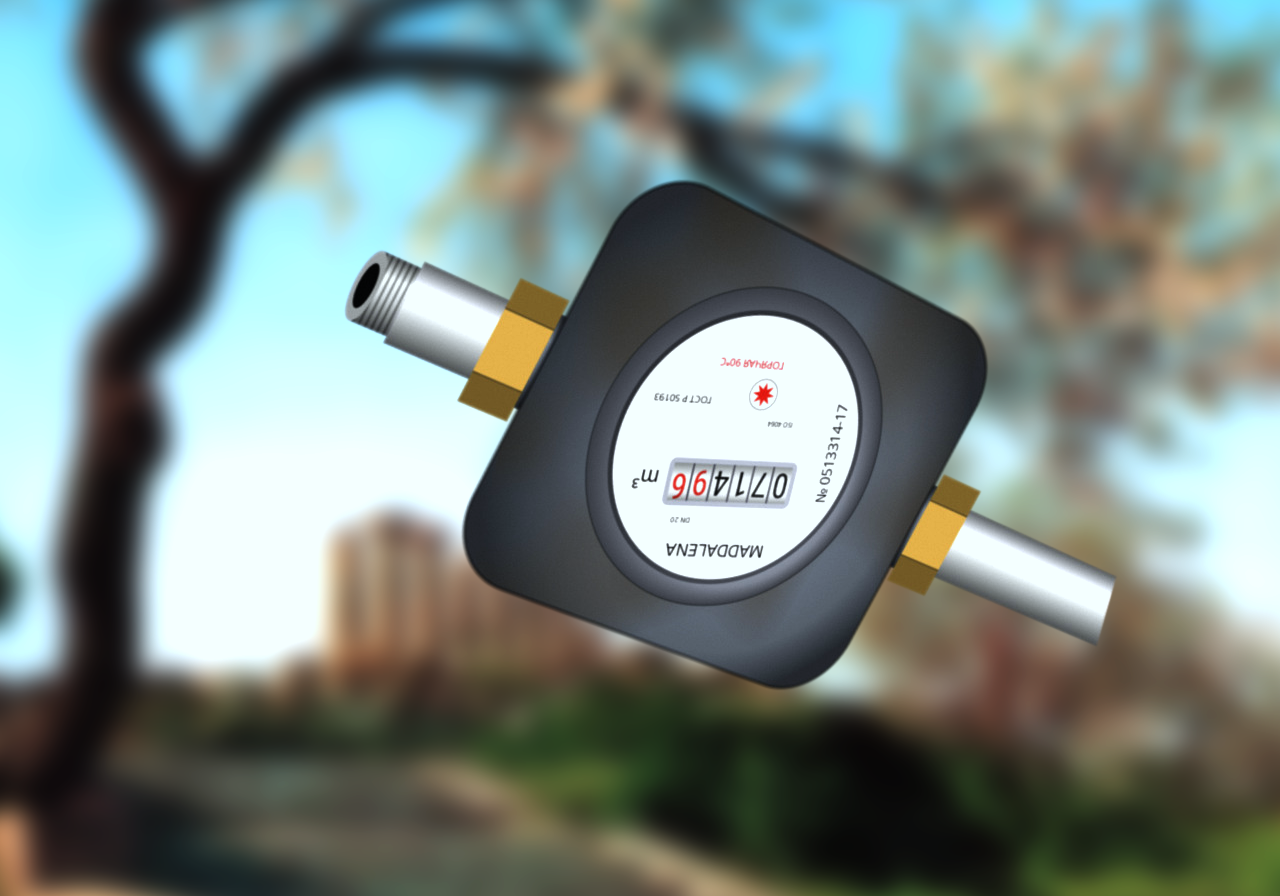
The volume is {"value": 714.96, "unit": "m³"}
